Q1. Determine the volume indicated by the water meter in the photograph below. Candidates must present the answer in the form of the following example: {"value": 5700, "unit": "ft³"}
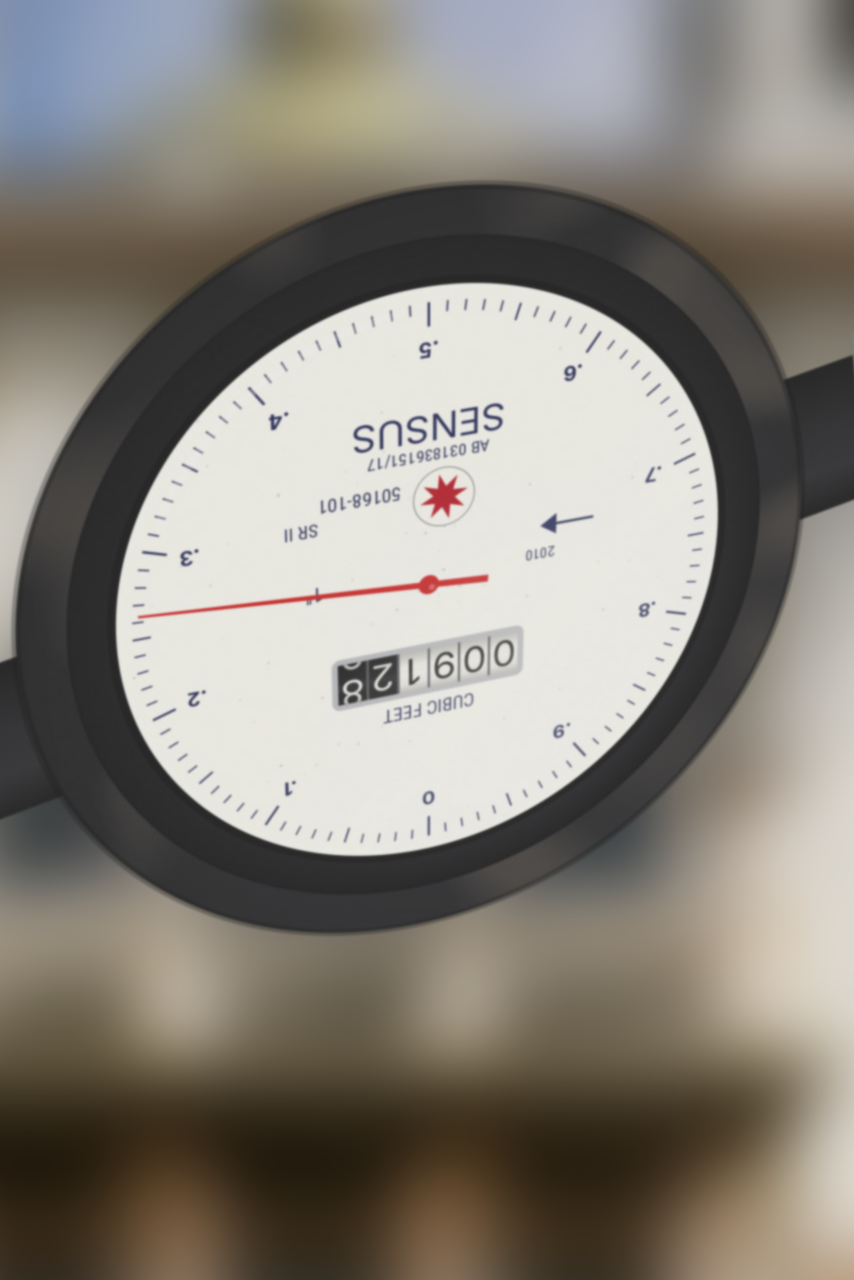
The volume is {"value": 9128.26, "unit": "ft³"}
